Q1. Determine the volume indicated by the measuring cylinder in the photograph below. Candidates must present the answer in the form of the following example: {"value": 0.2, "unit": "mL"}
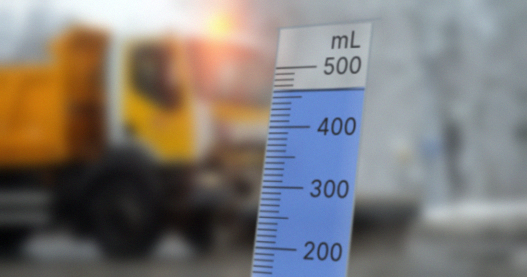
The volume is {"value": 460, "unit": "mL"}
